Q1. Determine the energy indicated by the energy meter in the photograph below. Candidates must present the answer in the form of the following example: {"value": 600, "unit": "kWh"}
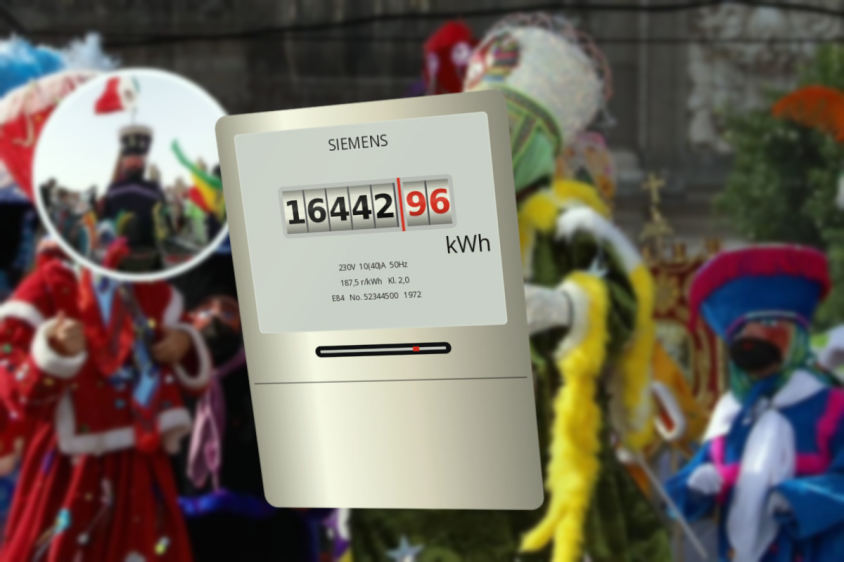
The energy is {"value": 16442.96, "unit": "kWh"}
